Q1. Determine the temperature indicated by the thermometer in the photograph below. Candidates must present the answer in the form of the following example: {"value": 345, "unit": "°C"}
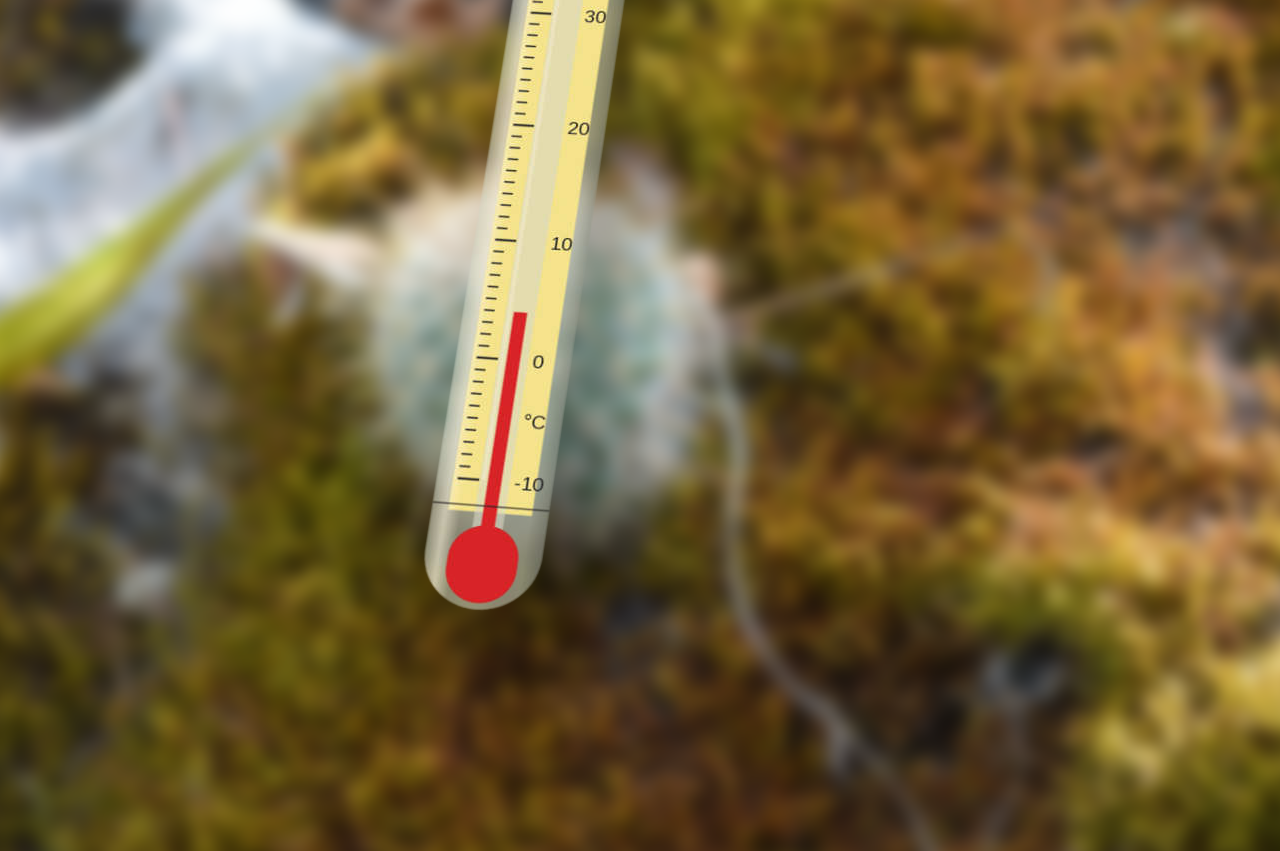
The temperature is {"value": 4, "unit": "°C"}
